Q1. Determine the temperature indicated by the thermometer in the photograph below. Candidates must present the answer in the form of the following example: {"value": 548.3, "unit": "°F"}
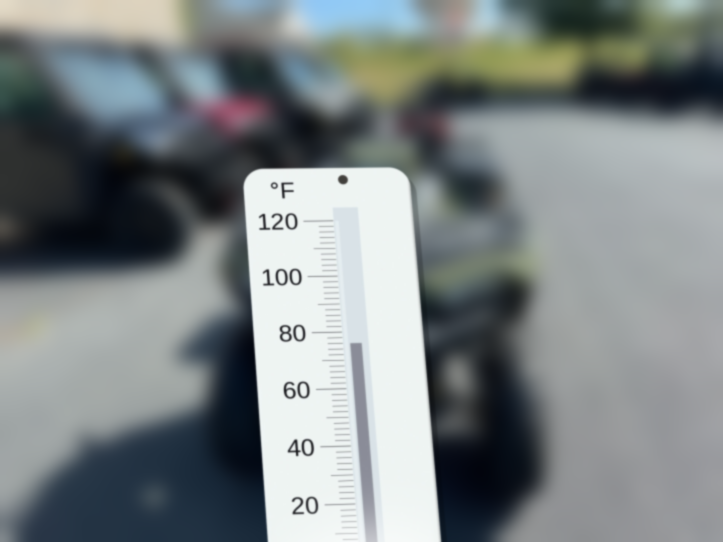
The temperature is {"value": 76, "unit": "°F"}
